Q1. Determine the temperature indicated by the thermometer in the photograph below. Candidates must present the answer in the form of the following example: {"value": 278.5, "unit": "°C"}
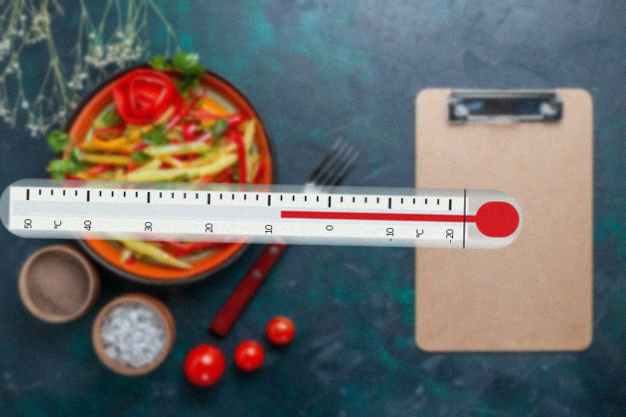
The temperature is {"value": 8, "unit": "°C"}
